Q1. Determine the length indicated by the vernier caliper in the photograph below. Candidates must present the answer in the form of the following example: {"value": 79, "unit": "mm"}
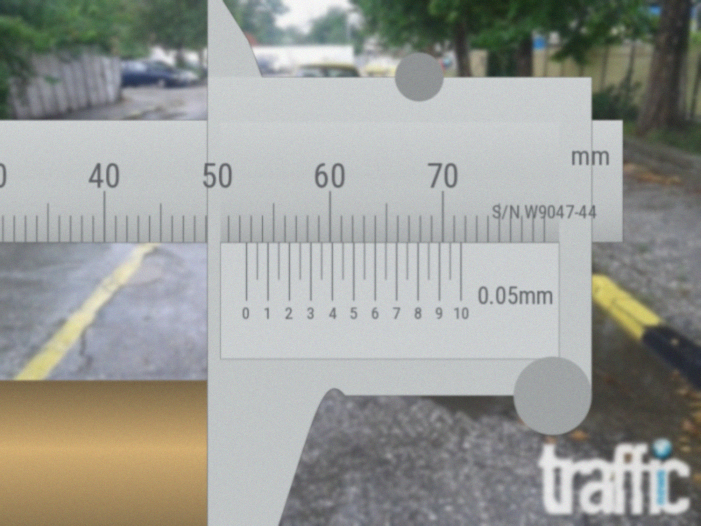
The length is {"value": 52.6, "unit": "mm"}
